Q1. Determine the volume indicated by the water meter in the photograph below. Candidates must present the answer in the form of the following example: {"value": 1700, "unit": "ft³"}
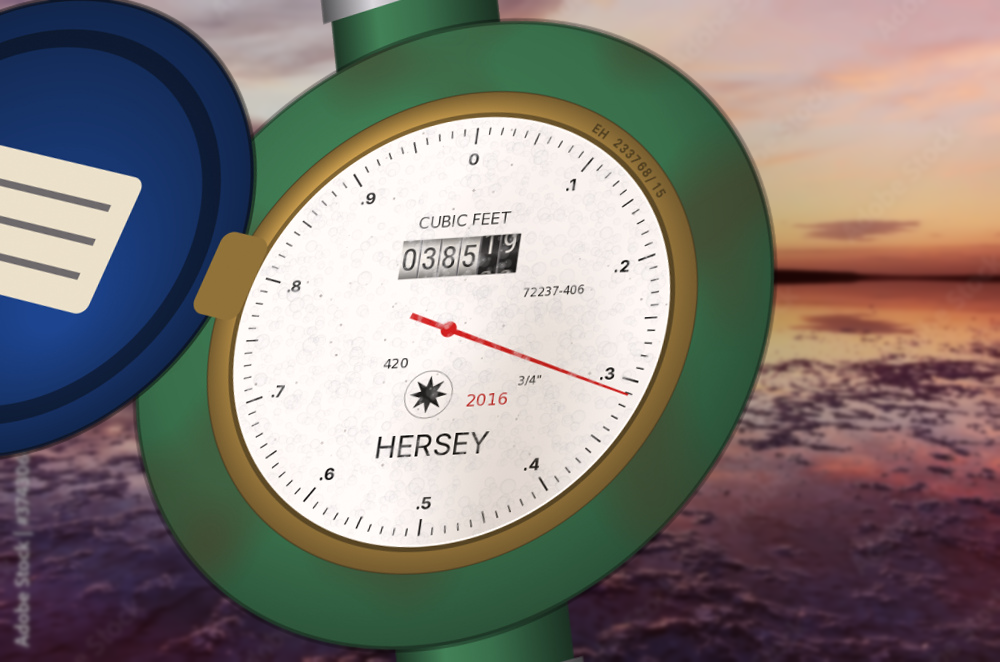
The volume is {"value": 38519.31, "unit": "ft³"}
